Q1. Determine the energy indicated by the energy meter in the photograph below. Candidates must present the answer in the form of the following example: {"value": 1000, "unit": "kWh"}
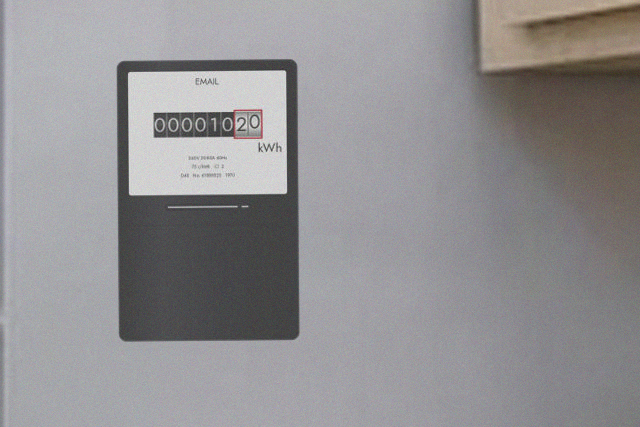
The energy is {"value": 10.20, "unit": "kWh"}
